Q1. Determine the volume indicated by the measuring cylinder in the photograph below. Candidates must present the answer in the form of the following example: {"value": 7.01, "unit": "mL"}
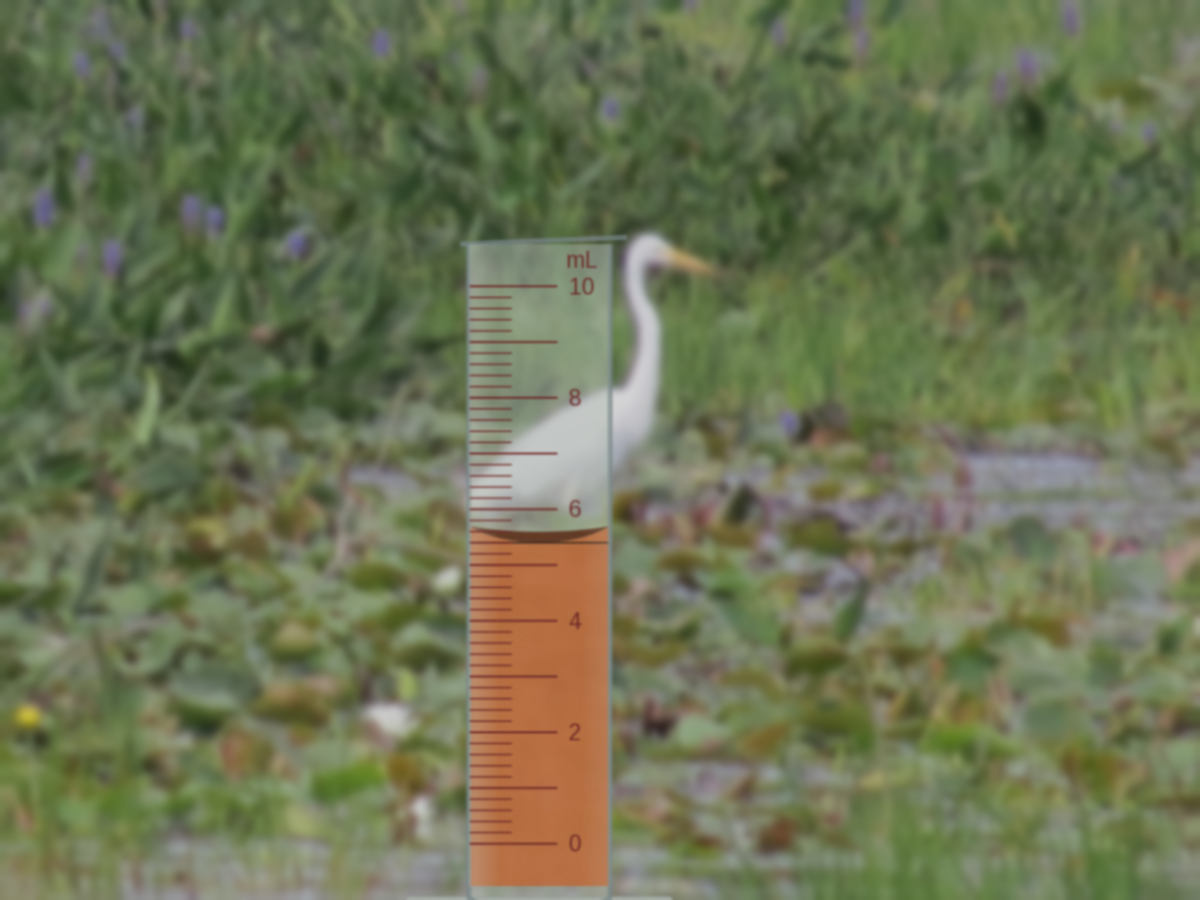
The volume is {"value": 5.4, "unit": "mL"}
